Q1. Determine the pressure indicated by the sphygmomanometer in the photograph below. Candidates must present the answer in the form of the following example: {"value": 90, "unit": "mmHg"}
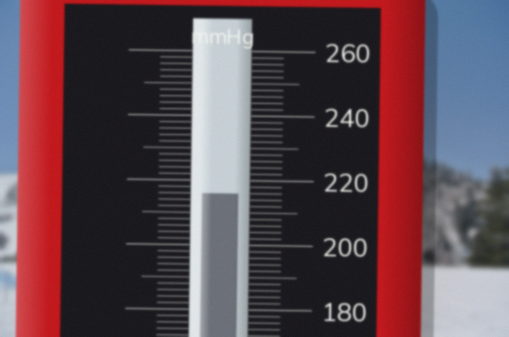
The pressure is {"value": 216, "unit": "mmHg"}
